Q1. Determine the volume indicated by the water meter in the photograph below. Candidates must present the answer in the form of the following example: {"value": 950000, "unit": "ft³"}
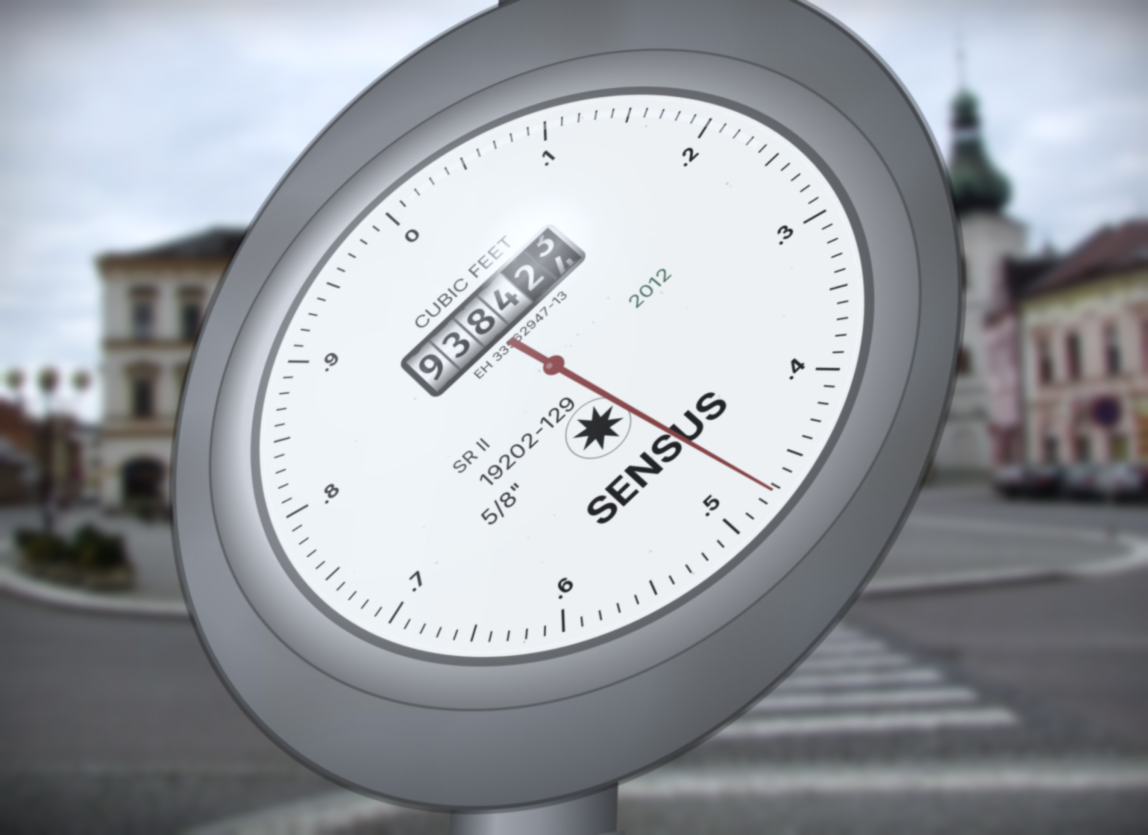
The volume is {"value": 938423.47, "unit": "ft³"}
